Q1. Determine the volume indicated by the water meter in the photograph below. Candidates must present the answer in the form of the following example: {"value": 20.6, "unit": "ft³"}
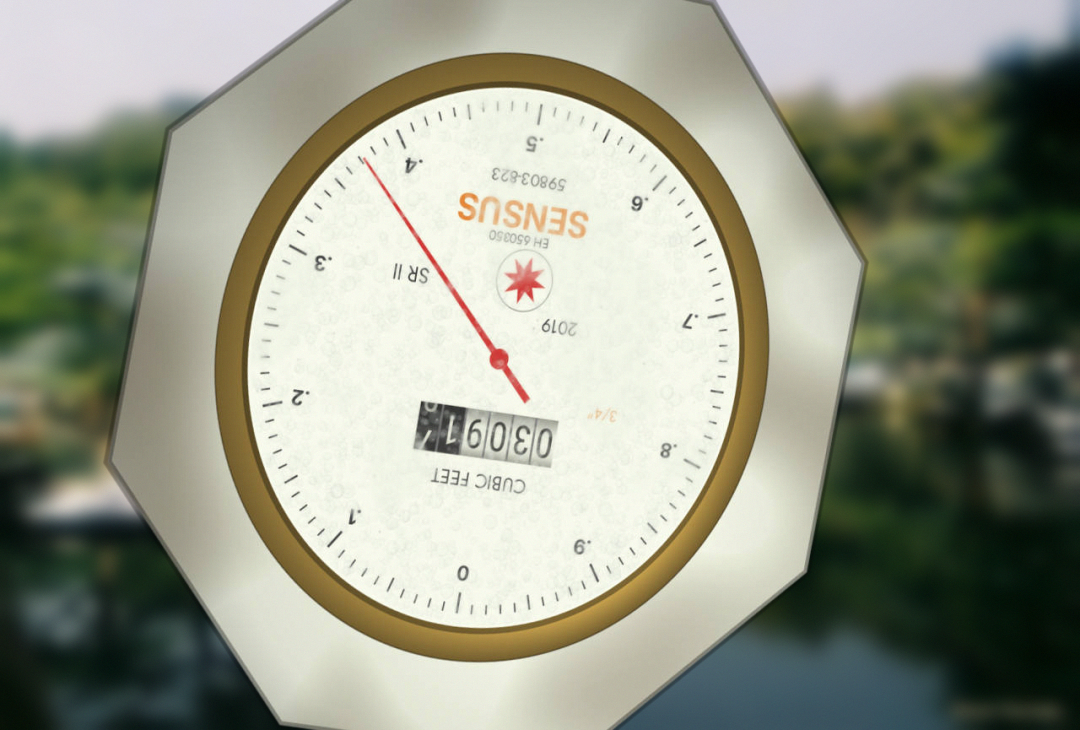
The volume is {"value": 30917.37, "unit": "ft³"}
